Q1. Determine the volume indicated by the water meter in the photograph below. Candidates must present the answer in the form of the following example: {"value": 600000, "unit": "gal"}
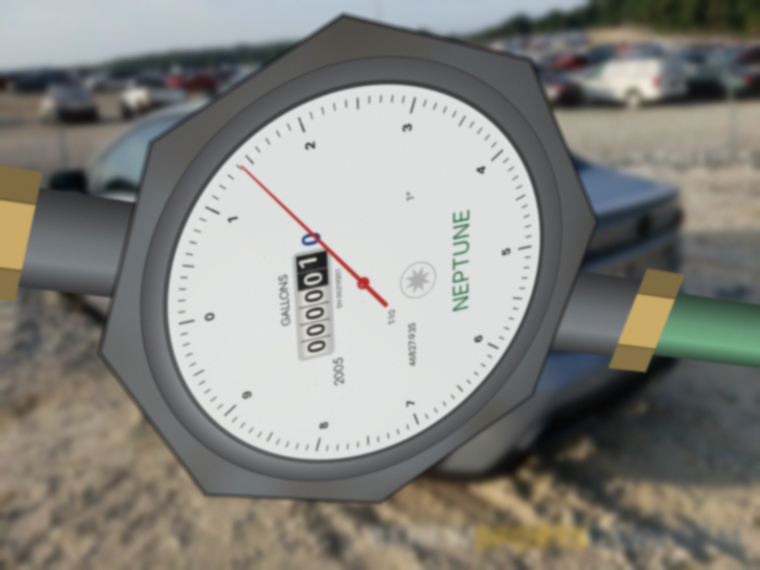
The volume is {"value": 11.4, "unit": "gal"}
